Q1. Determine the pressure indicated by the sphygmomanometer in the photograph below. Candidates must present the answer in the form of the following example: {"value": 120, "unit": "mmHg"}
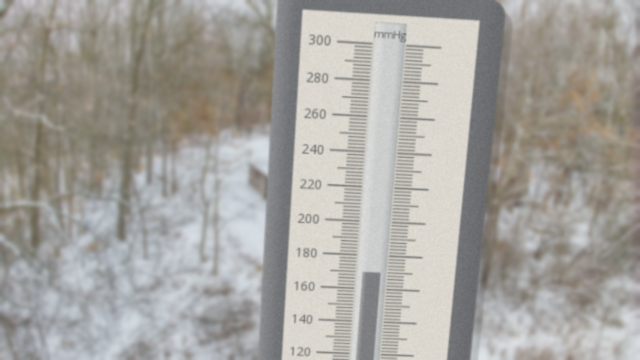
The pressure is {"value": 170, "unit": "mmHg"}
